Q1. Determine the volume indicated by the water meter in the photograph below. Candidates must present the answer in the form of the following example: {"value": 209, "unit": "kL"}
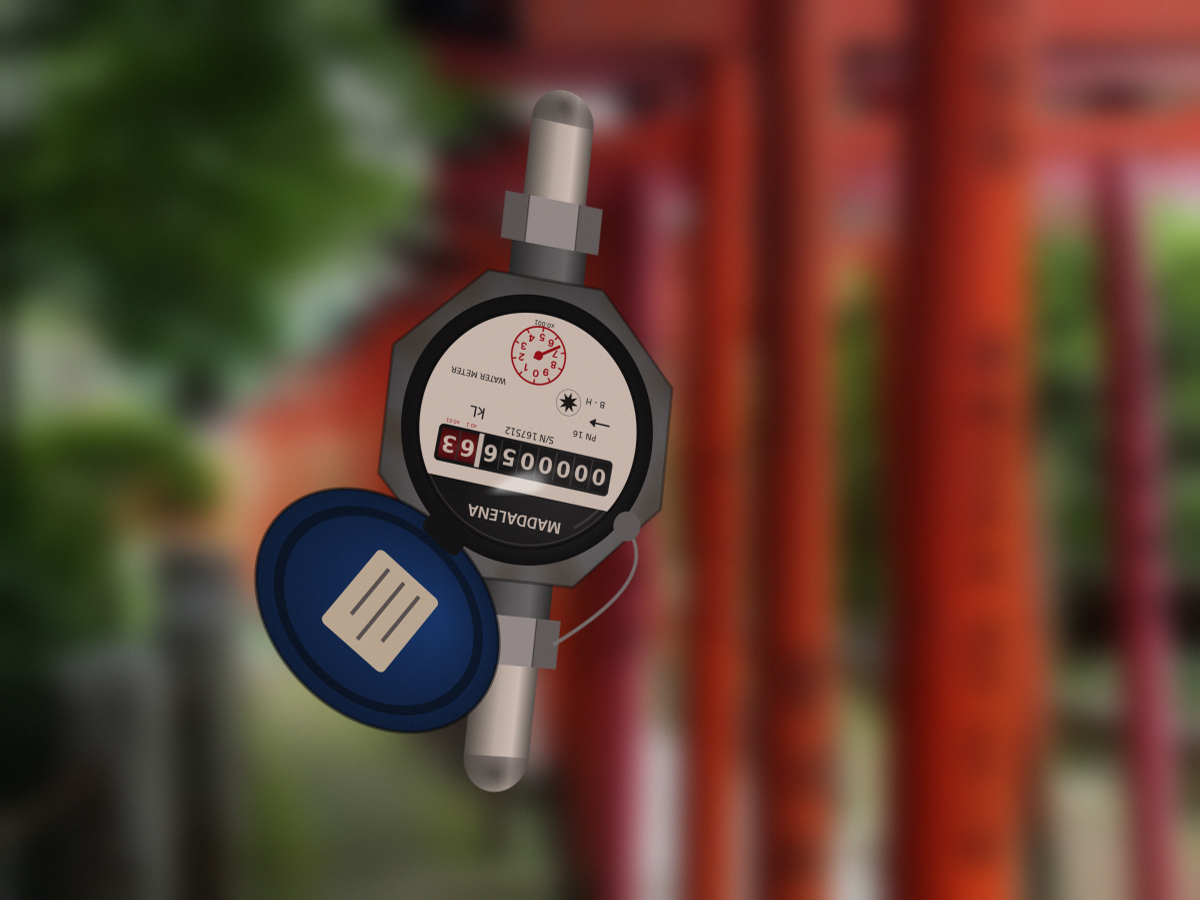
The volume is {"value": 56.636, "unit": "kL"}
